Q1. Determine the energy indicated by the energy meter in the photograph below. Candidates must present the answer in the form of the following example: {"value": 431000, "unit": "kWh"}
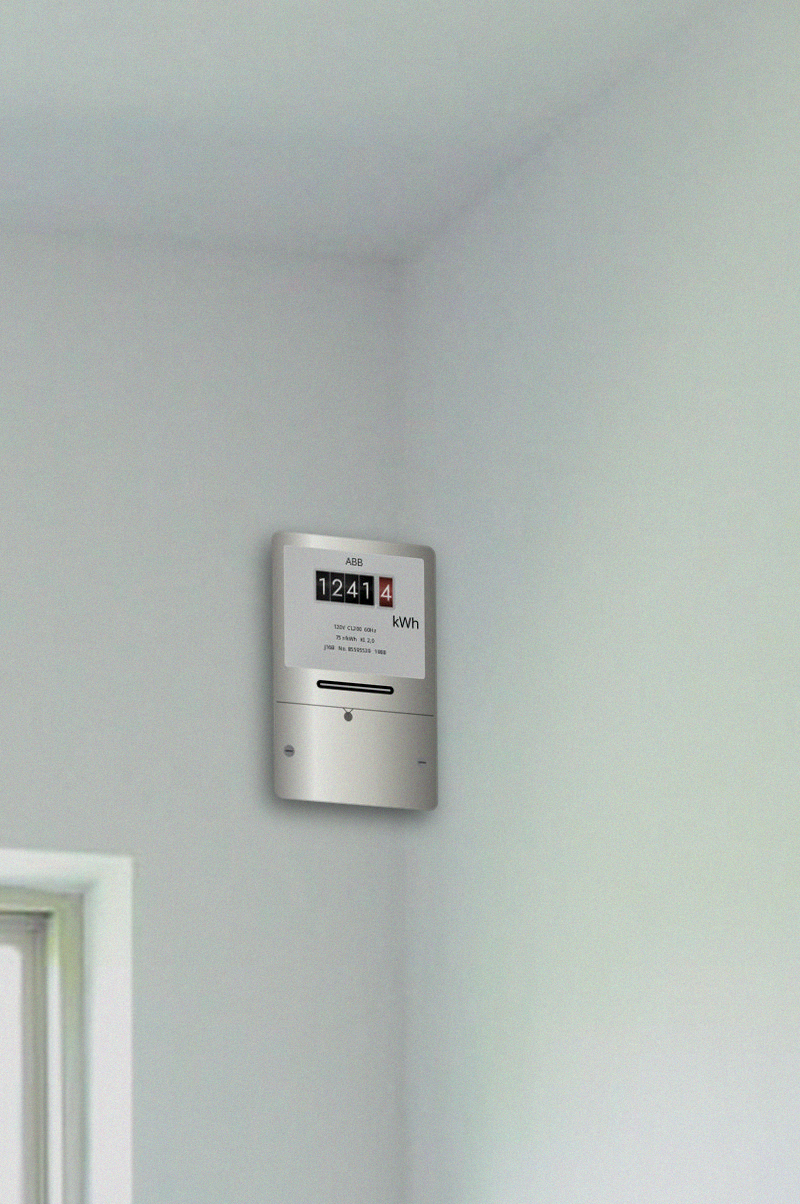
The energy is {"value": 1241.4, "unit": "kWh"}
